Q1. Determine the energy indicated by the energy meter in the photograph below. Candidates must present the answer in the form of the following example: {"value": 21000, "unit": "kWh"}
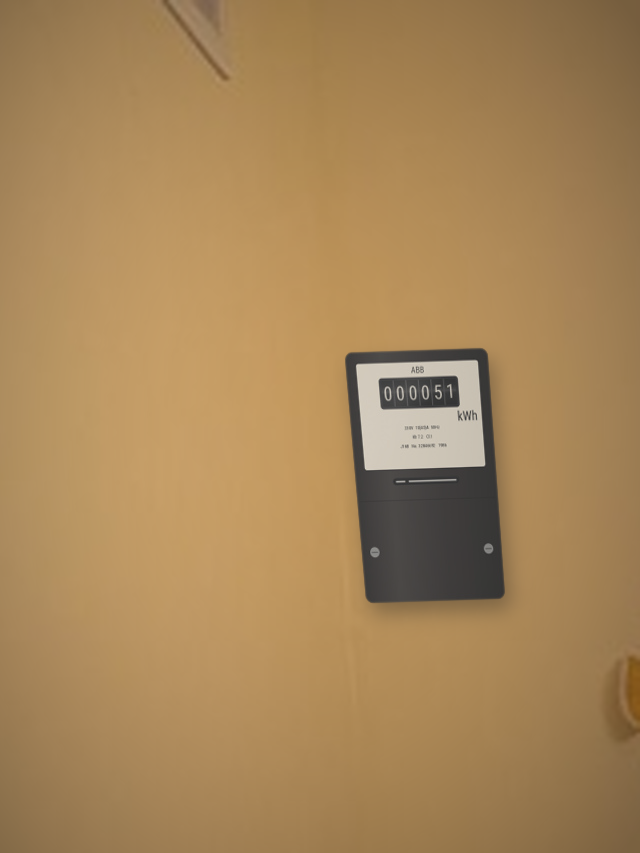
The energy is {"value": 51, "unit": "kWh"}
